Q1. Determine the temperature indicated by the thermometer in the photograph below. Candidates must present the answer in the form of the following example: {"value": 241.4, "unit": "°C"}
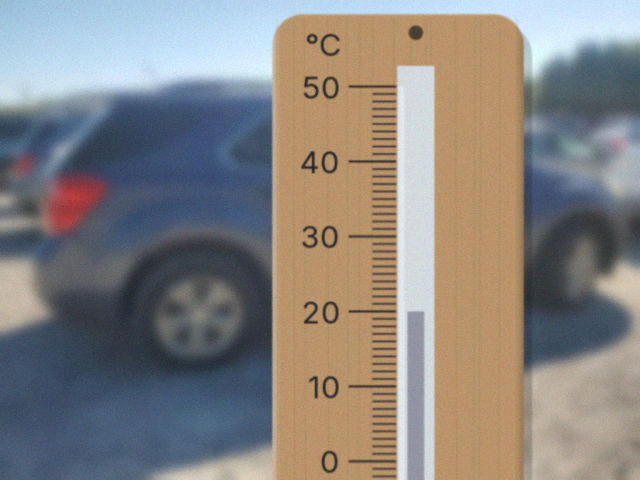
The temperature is {"value": 20, "unit": "°C"}
